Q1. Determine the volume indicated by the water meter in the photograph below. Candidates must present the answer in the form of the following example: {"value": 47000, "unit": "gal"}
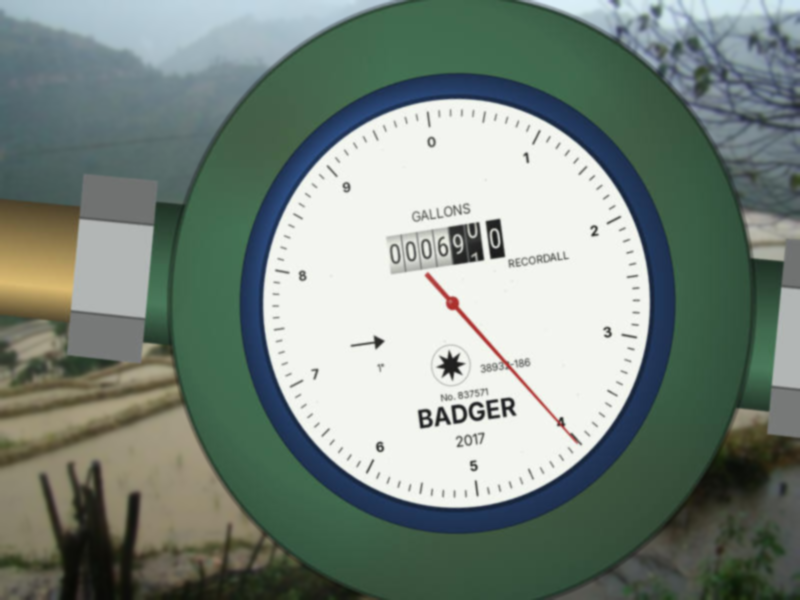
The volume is {"value": 6904.0, "unit": "gal"}
